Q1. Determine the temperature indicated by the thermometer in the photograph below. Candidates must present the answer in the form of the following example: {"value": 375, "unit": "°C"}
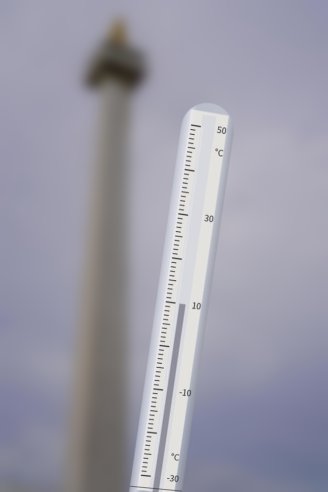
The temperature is {"value": 10, "unit": "°C"}
